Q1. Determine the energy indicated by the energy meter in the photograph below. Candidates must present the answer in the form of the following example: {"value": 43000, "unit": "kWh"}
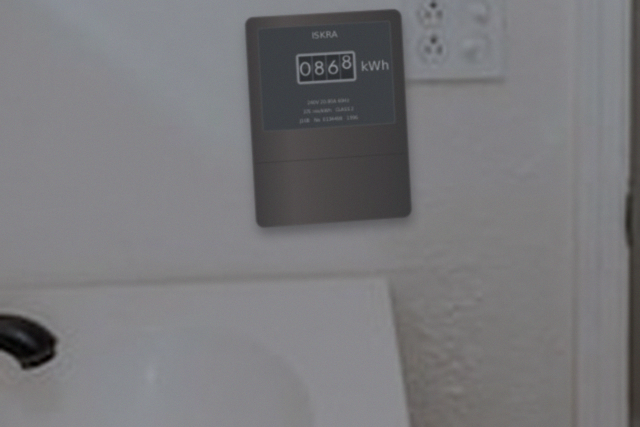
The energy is {"value": 868, "unit": "kWh"}
